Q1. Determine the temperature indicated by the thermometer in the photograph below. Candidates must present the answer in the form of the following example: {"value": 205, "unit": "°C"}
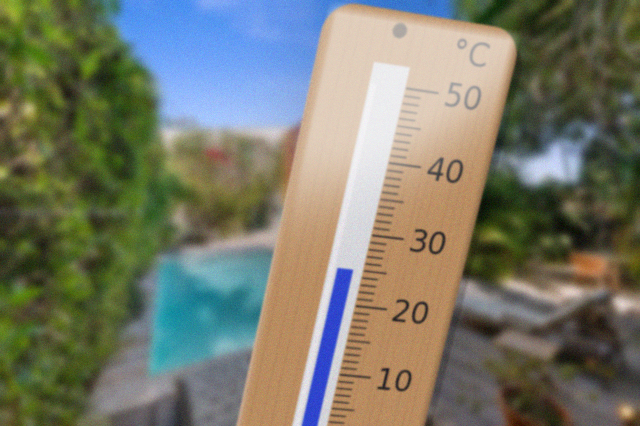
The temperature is {"value": 25, "unit": "°C"}
